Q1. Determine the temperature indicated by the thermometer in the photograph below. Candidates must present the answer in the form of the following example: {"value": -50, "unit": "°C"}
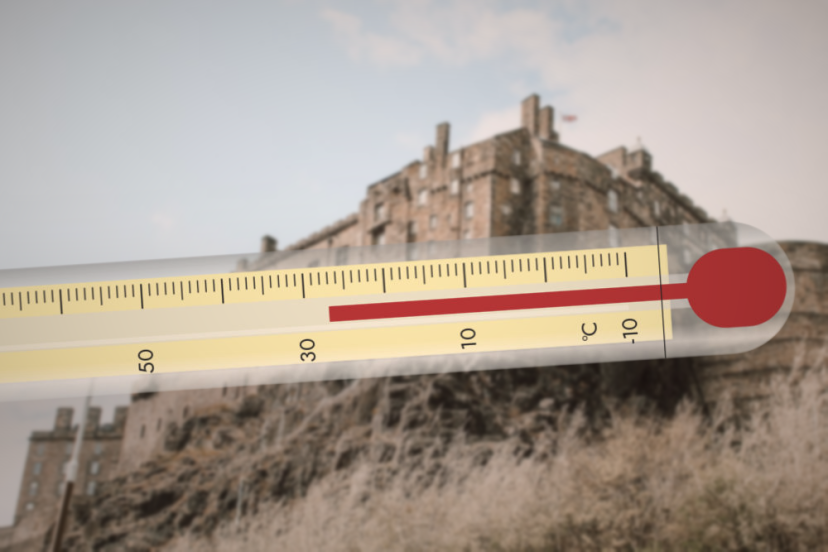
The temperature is {"value": 27, "unit": "°C"}
